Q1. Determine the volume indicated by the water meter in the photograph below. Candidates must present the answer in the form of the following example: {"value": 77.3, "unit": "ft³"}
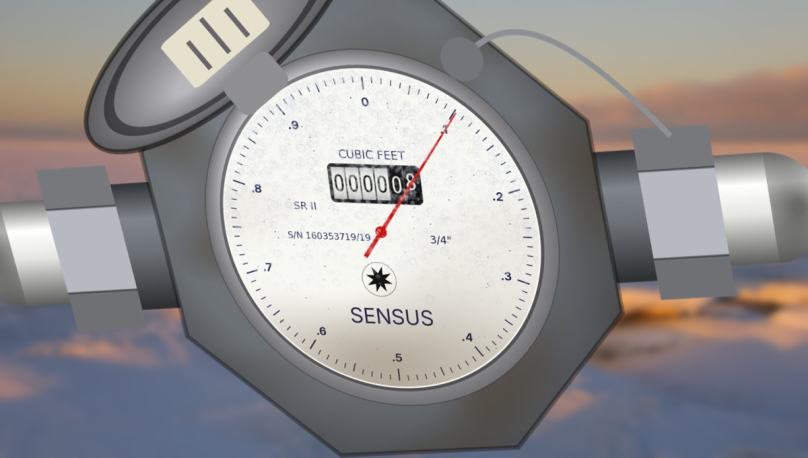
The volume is {"value": 8.10, "unit": "ft³"}
